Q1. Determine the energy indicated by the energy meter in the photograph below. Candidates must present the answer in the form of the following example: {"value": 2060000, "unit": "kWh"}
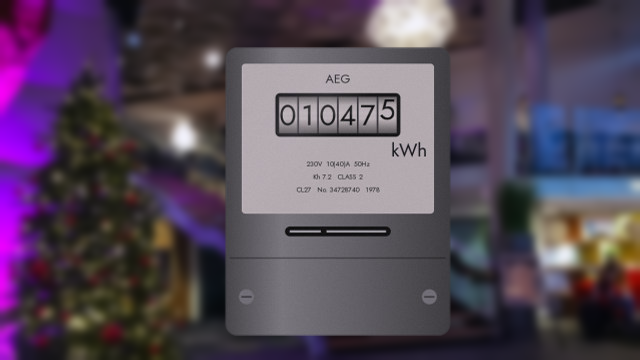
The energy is {"value": 10475, "unit": "kWh"}
